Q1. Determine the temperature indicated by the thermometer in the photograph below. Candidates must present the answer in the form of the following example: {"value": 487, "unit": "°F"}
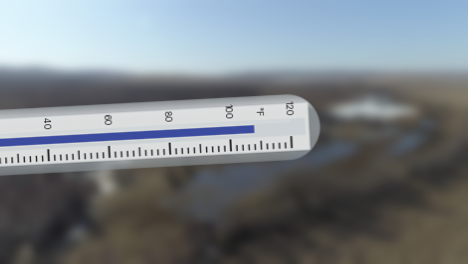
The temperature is {"value": 108, "unit": "°F"}
